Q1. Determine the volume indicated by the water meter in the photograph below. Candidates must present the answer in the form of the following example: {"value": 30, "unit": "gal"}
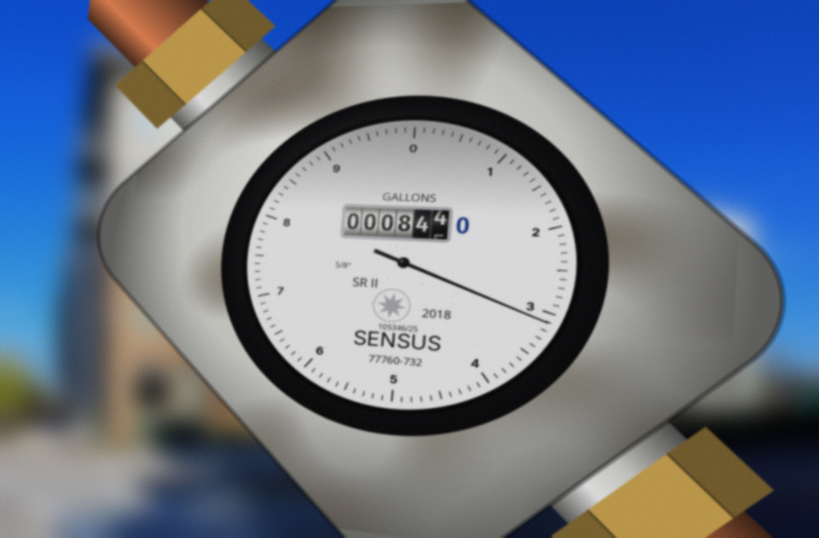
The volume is {"value": 8443.1, "unit": "gal"}
